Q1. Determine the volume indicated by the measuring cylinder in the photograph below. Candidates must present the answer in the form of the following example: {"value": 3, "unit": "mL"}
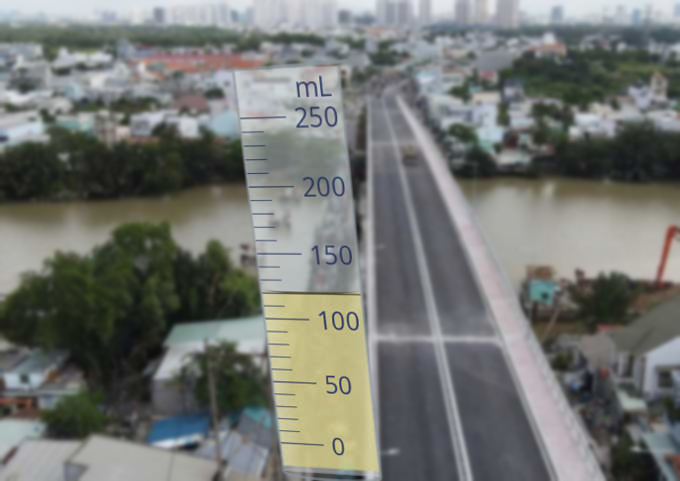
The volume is {"value": 120, "unit": "mL"}
